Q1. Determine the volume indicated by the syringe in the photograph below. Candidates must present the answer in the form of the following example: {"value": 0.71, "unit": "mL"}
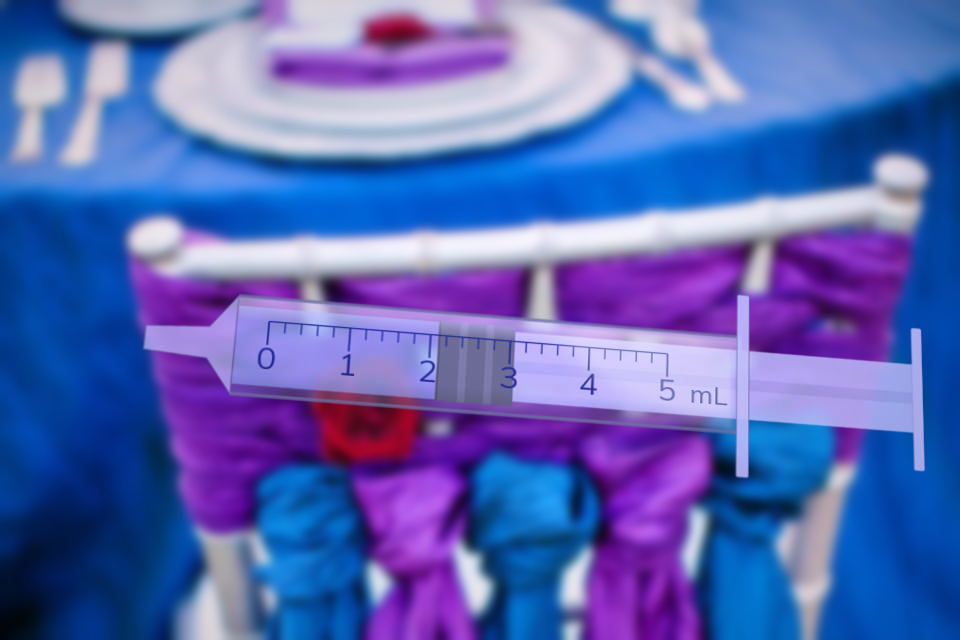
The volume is {"value": 2.1, "unit": "mL"}
